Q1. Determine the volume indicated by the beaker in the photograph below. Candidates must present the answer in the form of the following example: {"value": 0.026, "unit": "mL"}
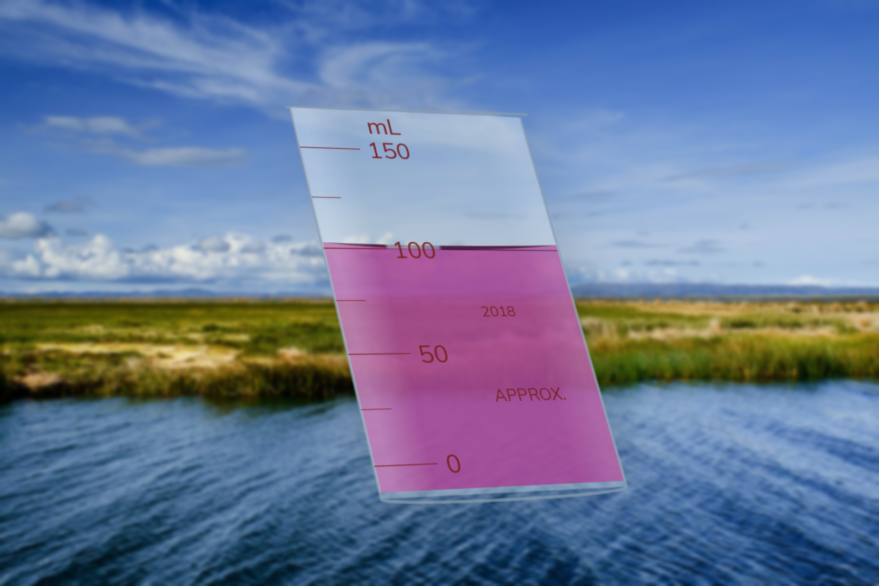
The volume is {"value": 100, "unit": "mL"}
